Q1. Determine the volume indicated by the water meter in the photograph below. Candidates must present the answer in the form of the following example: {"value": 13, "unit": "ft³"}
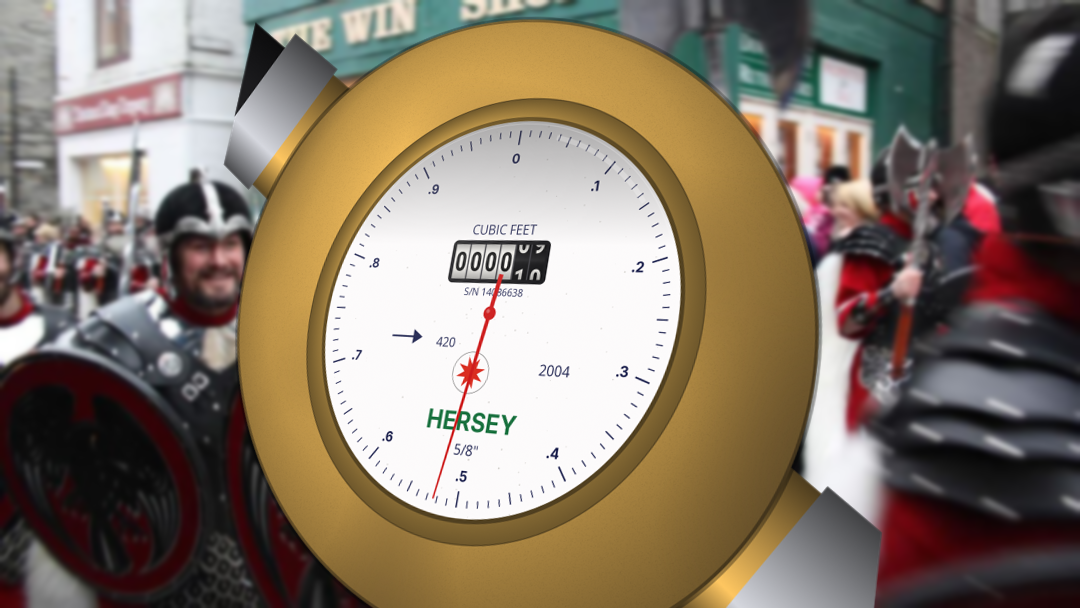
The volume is {"value": 9.52, "unit": "ft³"}
